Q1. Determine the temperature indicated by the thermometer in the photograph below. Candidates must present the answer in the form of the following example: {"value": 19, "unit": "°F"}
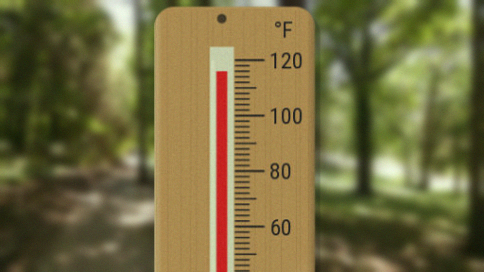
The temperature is {"value": 116, "unit": "°F"}
